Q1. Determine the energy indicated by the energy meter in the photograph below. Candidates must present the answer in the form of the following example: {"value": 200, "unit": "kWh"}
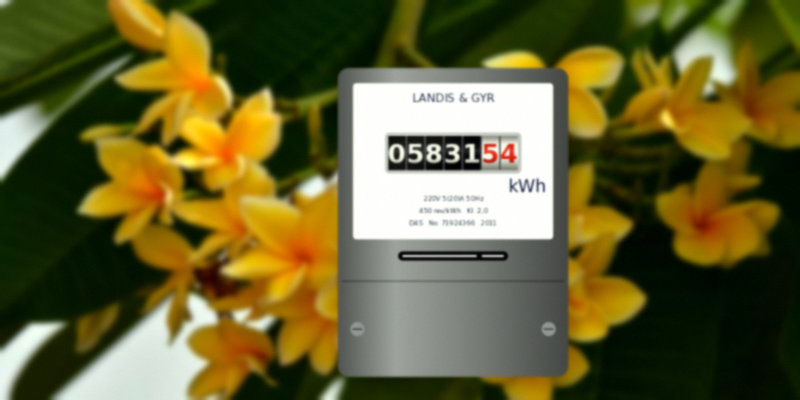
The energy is {"value": 5831.54, "unit": "kWh"}
